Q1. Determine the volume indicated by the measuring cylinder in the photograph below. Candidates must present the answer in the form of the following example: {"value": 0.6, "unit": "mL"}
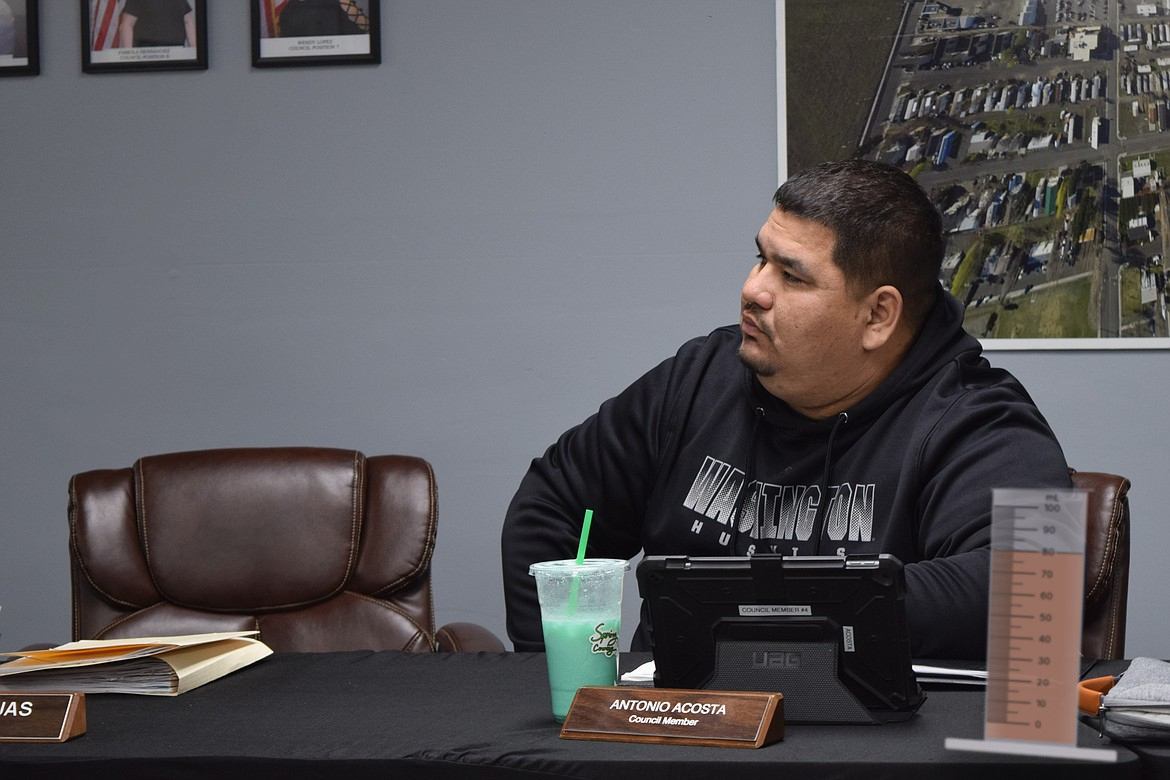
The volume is {"value": 80, "unit": "mL"}
